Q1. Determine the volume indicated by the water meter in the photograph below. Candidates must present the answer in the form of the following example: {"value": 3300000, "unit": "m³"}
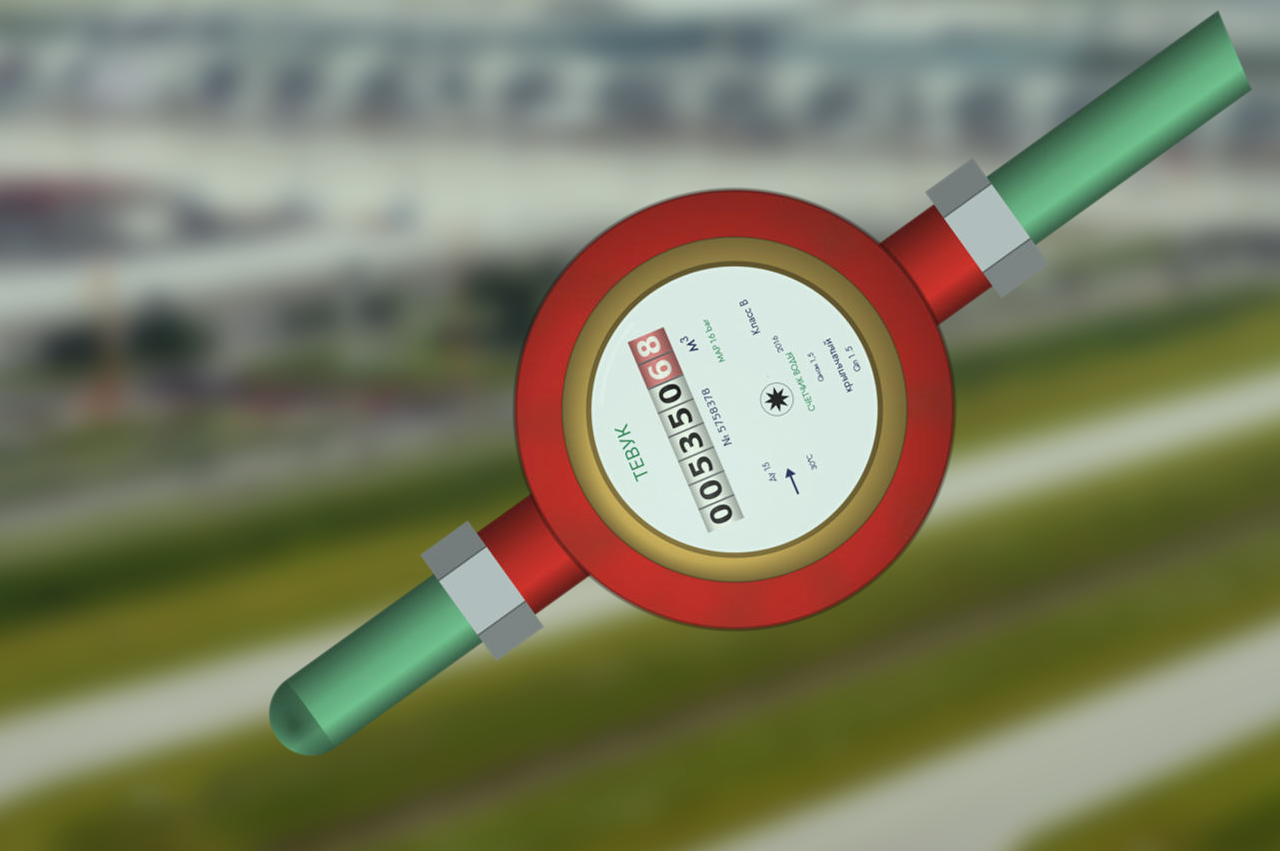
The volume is {"value": 5350.68, "unit": "m³"}
